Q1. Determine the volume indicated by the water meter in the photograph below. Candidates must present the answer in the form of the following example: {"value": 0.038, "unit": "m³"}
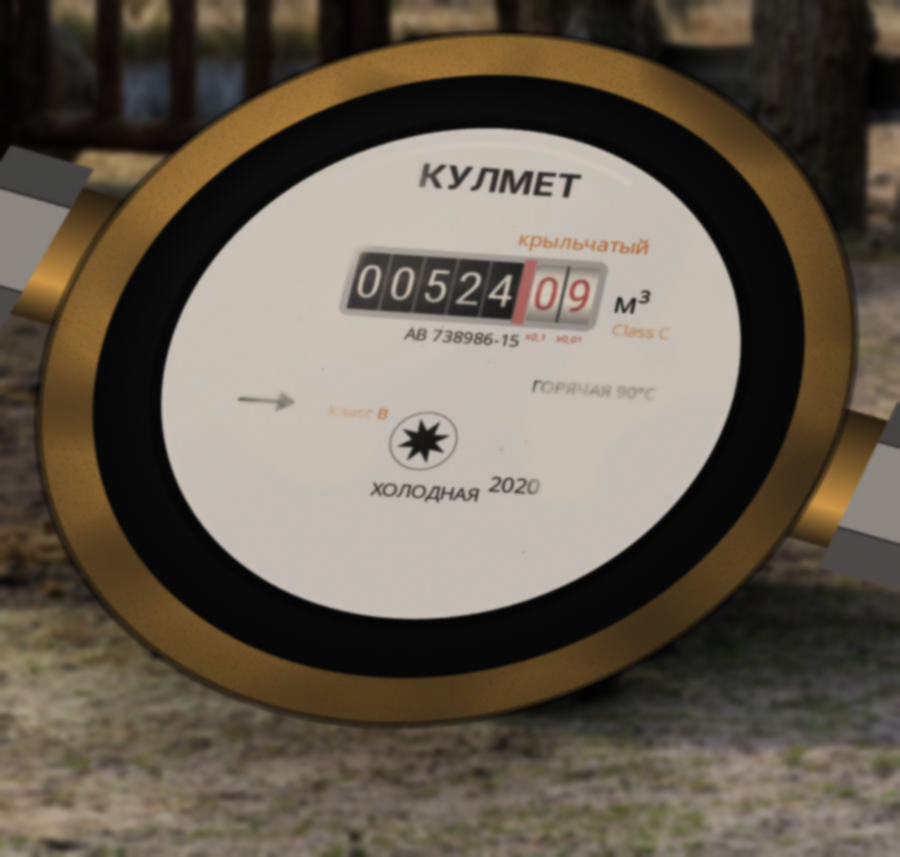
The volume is {"value": 524.09, "unit": "m³"}
